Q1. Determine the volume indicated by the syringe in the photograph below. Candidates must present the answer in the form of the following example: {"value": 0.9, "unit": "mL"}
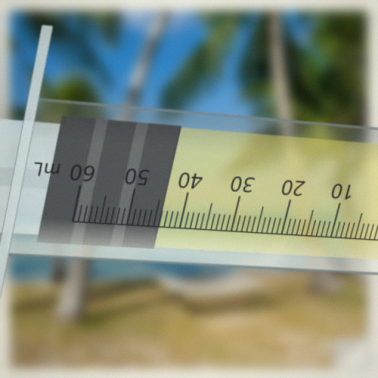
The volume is {"value": 44, "unit": "mL"}
